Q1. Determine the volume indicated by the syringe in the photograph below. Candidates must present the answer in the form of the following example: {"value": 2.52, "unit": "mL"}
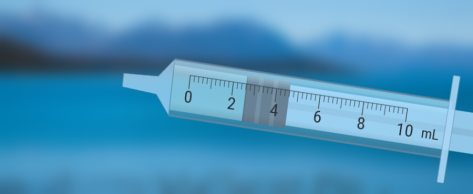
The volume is {"value": 2.6, "unit": "mL"}
